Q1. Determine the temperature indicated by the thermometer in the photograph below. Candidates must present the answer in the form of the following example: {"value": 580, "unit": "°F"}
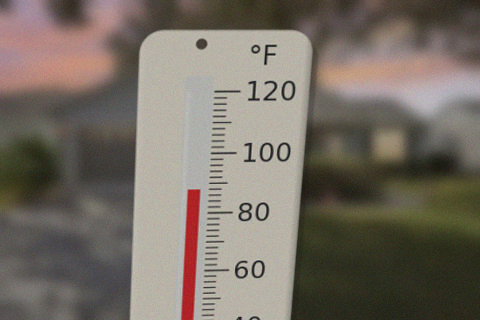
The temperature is {"value": 88, "unit": "°F"}
